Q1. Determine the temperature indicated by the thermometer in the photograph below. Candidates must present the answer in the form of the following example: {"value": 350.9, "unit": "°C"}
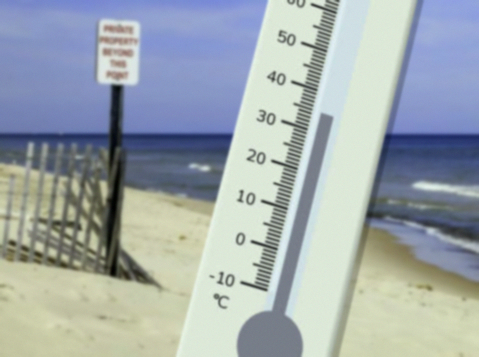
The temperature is {"value": 35, "unit": "°C"}
